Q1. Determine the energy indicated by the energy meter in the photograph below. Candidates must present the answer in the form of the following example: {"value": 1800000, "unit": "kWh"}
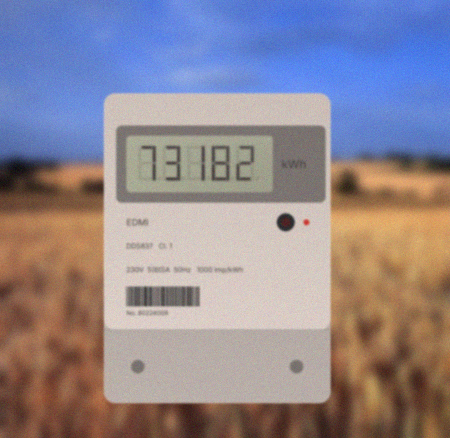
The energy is {"value": 73182, "unit": "kWh"}
